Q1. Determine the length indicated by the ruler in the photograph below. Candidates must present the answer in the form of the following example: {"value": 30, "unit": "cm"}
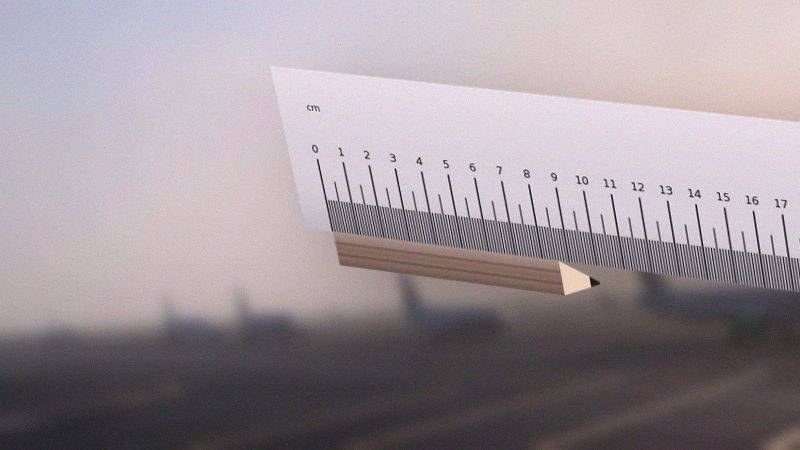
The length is {"value": 10, "unit": "cm"}
